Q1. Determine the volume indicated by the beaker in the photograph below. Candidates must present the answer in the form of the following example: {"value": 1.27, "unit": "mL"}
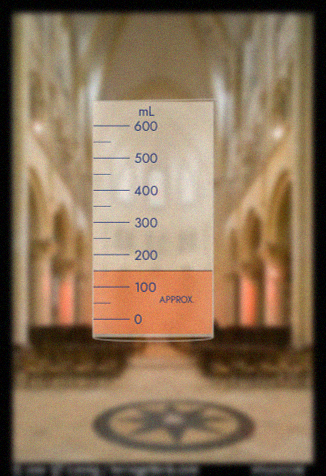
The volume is {"value": 150, "unit": "mL"}
